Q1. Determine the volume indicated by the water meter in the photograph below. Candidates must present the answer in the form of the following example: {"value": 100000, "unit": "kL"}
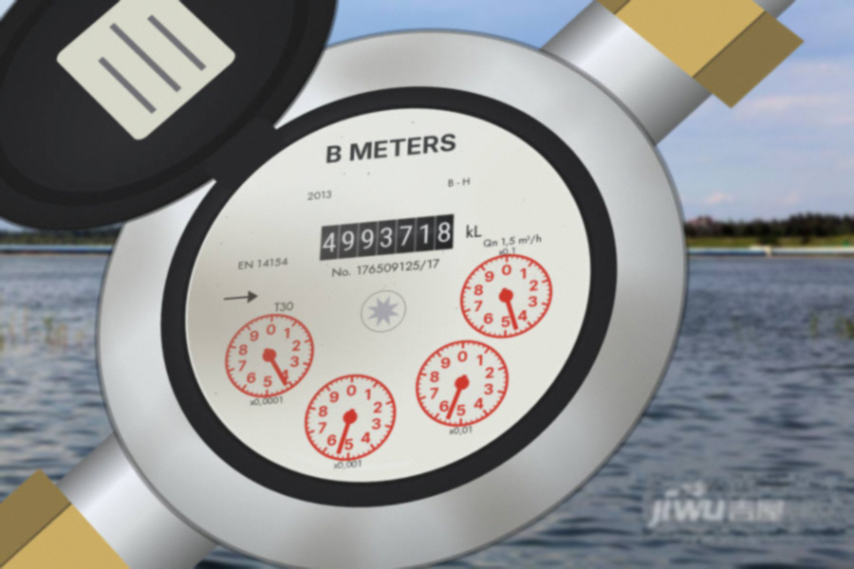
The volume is {"value": 4993718.4554, "unit": "kL"}
